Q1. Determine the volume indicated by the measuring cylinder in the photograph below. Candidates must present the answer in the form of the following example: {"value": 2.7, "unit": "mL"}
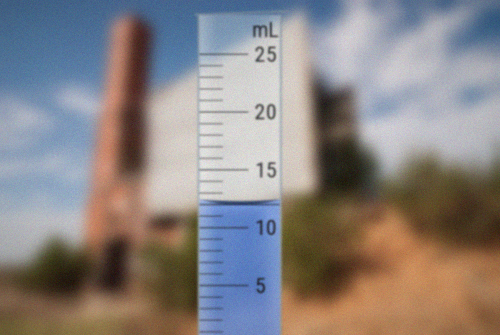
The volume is {"value": 12, "unit": "mL"}
